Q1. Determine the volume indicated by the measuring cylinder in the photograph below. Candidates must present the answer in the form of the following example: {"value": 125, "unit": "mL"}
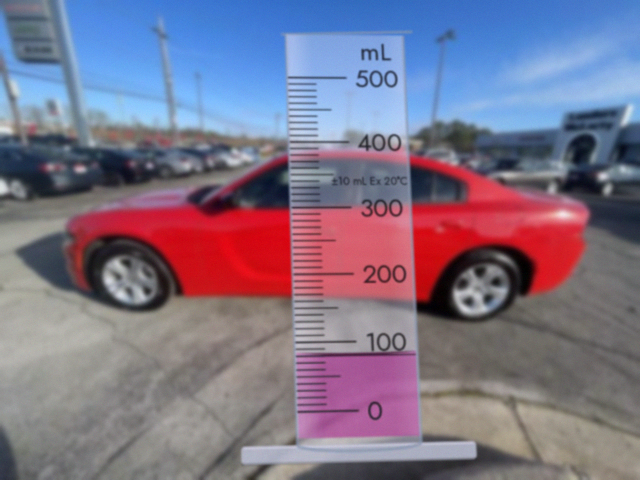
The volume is {"value": 80, "unit": "mL"}
